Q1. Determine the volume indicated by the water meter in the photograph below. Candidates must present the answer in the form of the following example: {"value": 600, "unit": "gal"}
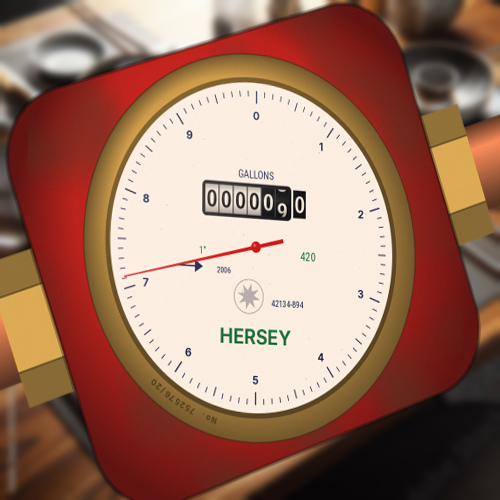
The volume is {"value": 87.1, "unit": "gal"}
